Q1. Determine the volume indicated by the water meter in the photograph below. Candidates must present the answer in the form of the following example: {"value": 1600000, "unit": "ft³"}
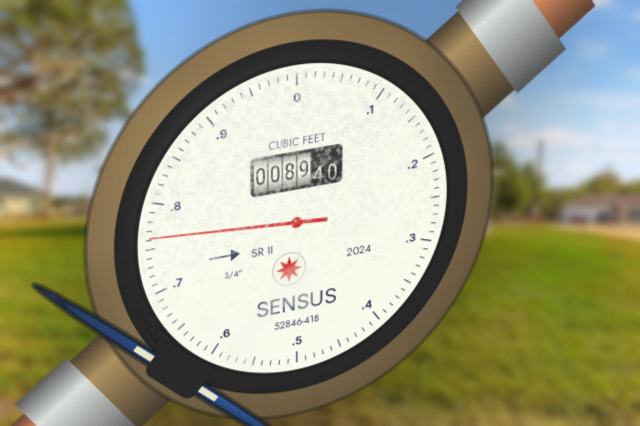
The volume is {"value": 8939.76, "unit": "ft³"}
